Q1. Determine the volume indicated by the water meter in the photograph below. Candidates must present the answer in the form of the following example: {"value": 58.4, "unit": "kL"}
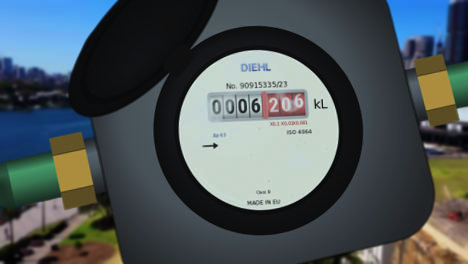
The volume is {"value": 6.206, "unit": "kL"}
